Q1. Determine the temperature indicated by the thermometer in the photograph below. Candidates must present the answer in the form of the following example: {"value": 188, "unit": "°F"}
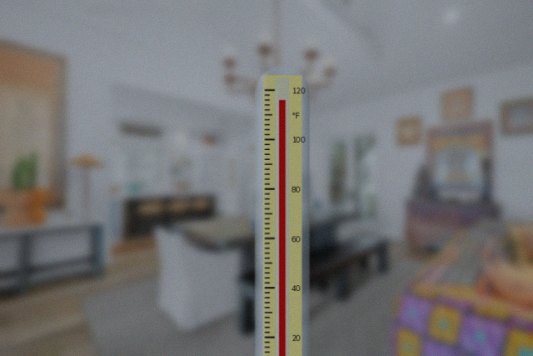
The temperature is {"value": 116, "unit": "°F"}
